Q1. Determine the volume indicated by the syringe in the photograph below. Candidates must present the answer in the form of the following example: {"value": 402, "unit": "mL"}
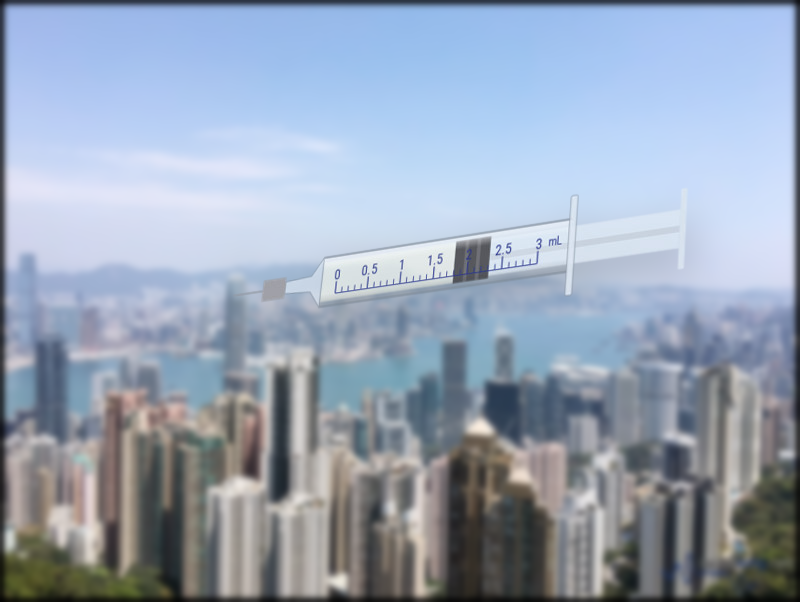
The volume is {"value": 1.8, "unit": "mL"}
